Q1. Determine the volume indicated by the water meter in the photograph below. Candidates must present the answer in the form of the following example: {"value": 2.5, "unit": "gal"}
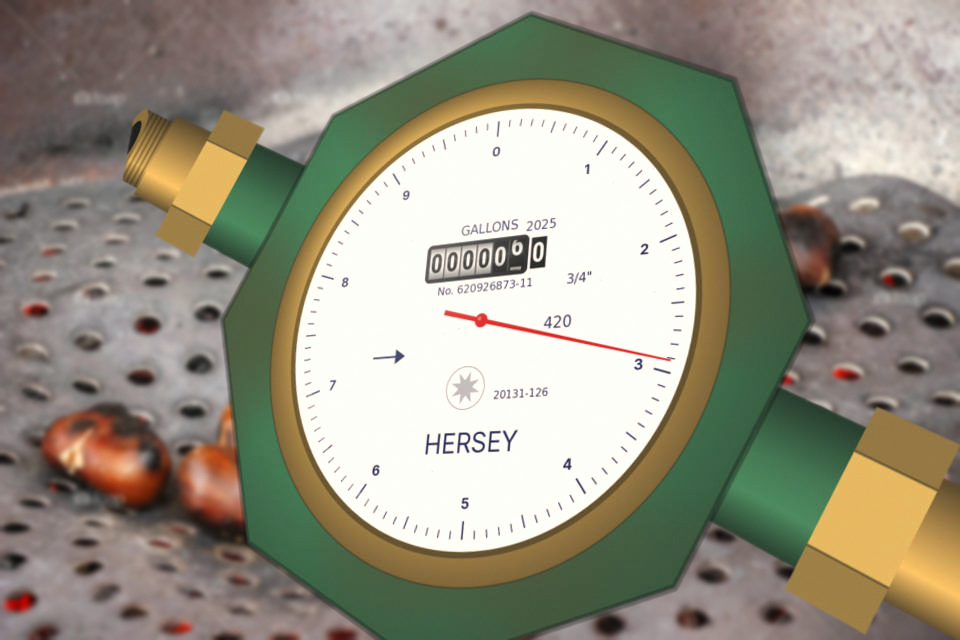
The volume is {"value": 62.9, "unit": "gal"}
